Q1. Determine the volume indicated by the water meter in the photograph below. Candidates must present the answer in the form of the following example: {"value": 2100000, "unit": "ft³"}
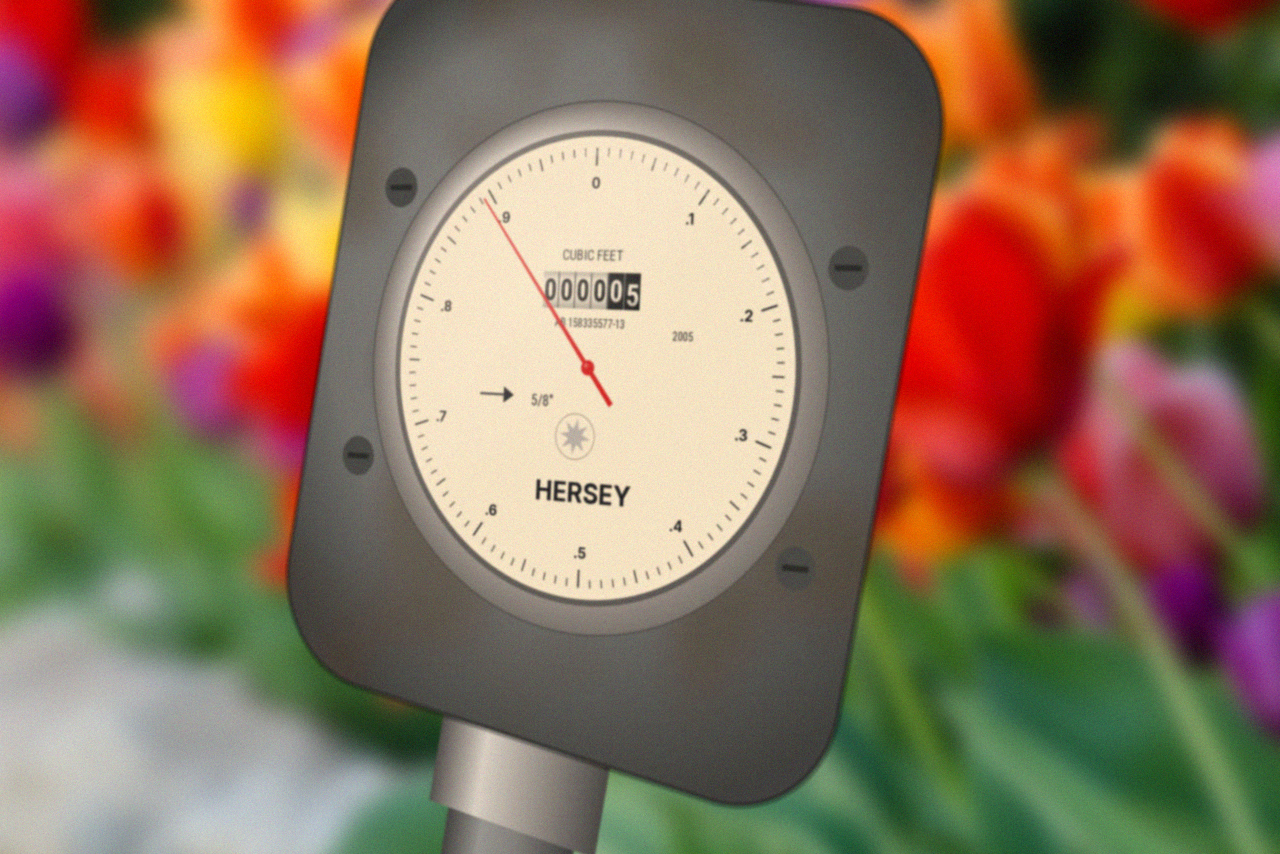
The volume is {"value": 4.89, "unit": "ft³"}
